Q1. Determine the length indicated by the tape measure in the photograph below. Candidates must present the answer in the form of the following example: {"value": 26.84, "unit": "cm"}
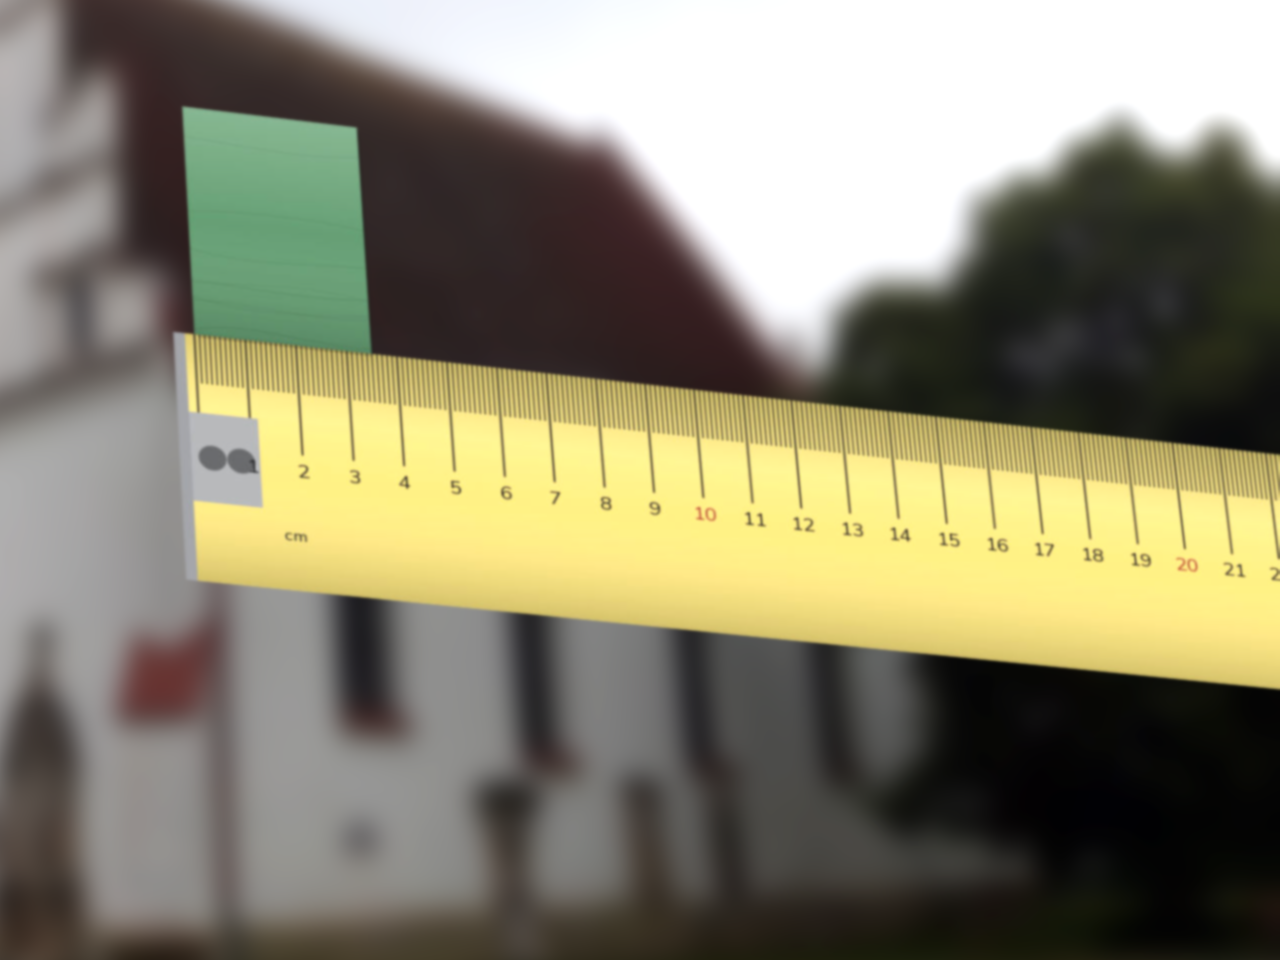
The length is {"value": 3.5, "unit": "cm"}
